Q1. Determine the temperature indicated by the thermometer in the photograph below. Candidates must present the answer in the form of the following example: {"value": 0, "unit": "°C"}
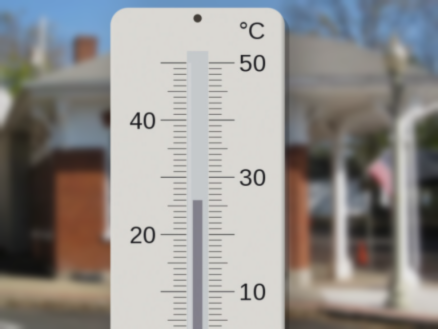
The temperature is {"value": 26, "unit": "°C"}
